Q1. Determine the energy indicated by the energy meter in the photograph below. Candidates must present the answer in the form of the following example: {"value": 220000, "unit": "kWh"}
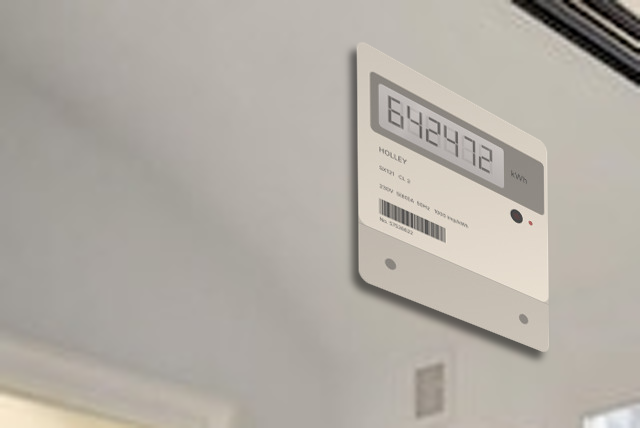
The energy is {"value": 642472, "unit": "kWh"}
